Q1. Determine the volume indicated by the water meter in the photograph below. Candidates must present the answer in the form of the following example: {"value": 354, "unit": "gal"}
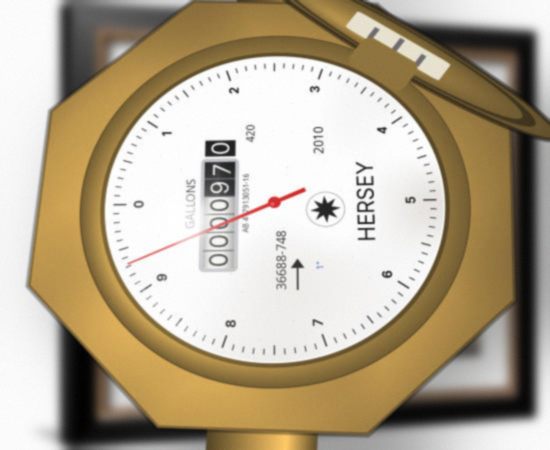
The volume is {"value": 969.3, "unit": "gal"}
